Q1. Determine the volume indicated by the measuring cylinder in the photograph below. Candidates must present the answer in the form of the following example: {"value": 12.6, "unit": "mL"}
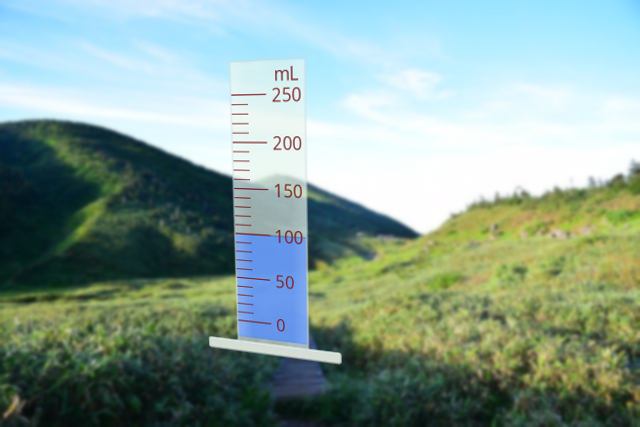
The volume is {"value": 100, "unit": "mL"}
